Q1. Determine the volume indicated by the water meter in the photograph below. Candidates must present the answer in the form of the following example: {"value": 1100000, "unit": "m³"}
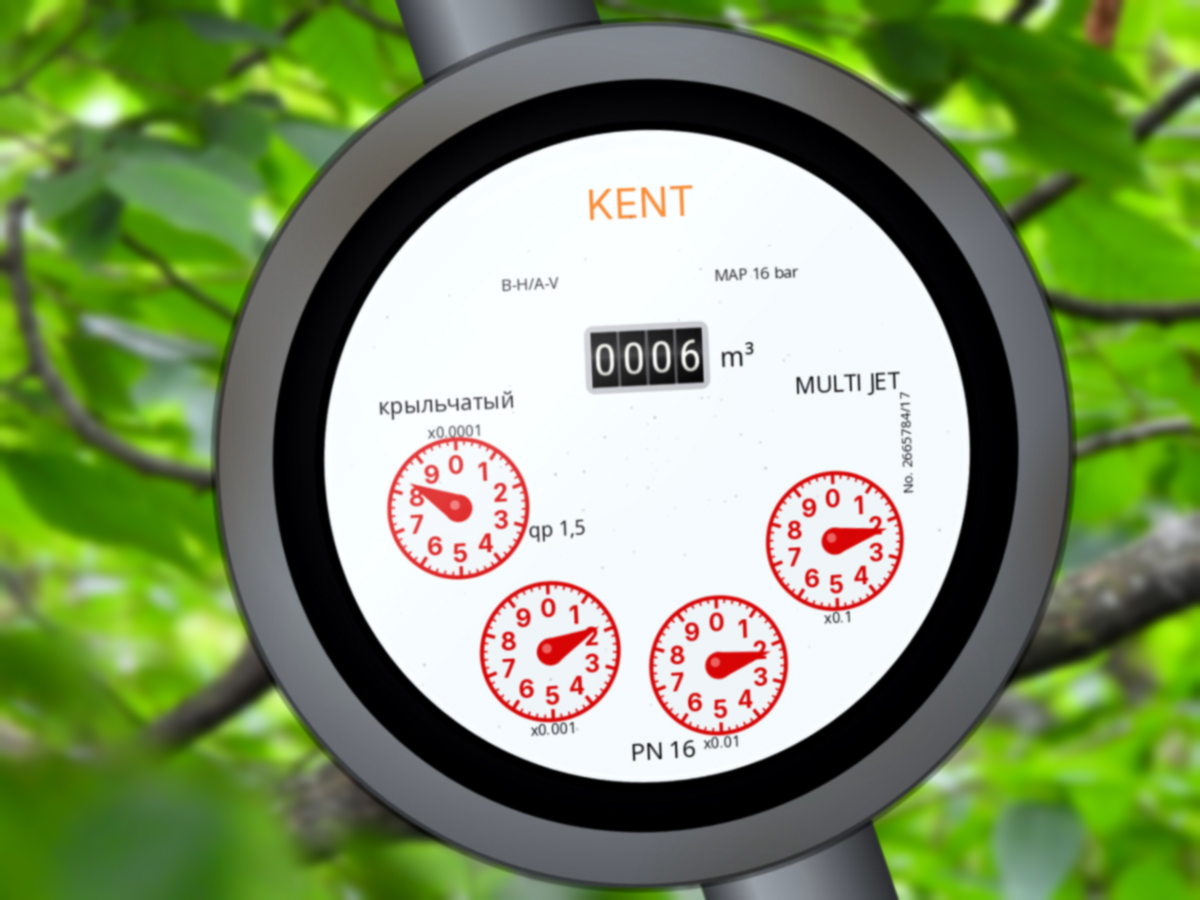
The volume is {"value": 6.2218, "unit": "m³"}
